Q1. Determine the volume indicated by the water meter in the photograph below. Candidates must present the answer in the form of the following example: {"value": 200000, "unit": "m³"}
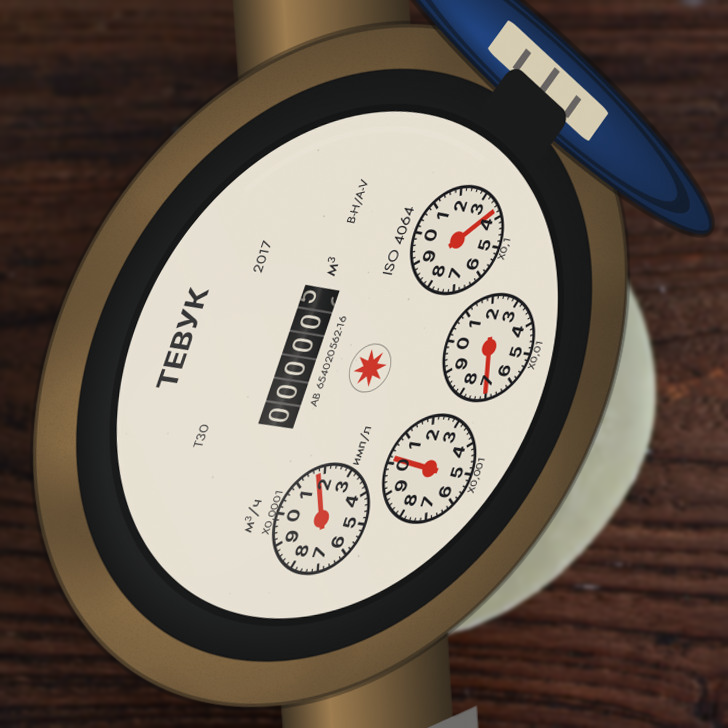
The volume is {"value": 5.3701, "unit": "m³"}
